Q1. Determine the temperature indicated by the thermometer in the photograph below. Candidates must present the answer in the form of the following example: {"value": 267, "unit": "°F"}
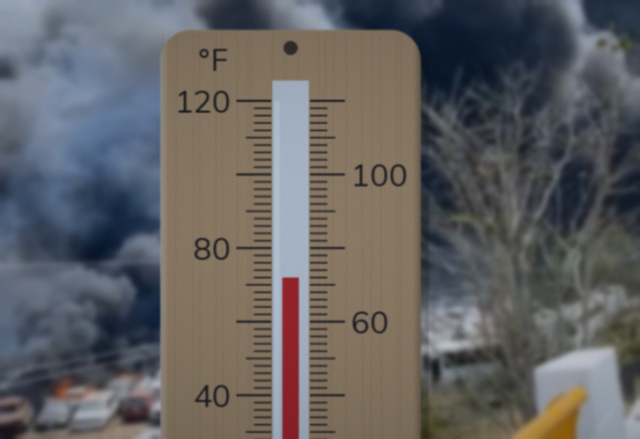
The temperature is {"value": 72, "unit": "°F"}
